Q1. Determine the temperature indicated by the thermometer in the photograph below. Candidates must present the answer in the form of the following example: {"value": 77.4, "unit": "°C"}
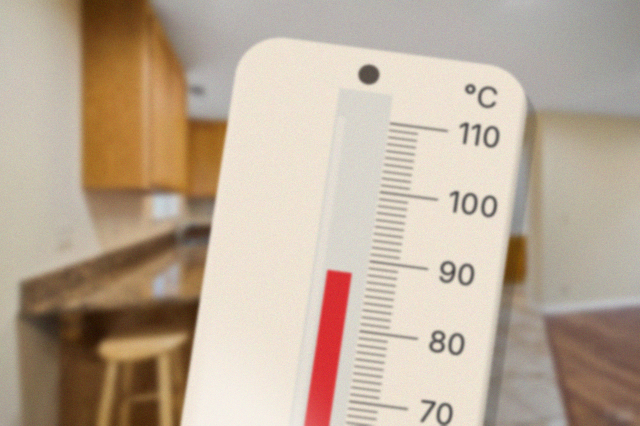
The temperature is {"value": 88, "unit": "°C"}
